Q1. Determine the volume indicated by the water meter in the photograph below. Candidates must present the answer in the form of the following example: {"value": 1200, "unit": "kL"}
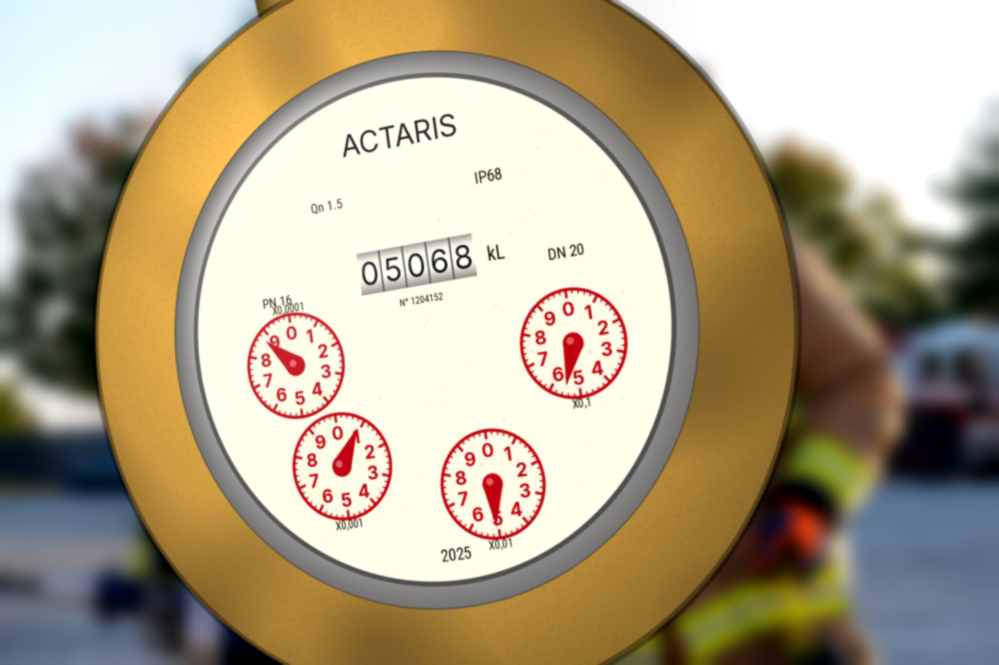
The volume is {"value": 5068.5508, "unit": "kL"}
